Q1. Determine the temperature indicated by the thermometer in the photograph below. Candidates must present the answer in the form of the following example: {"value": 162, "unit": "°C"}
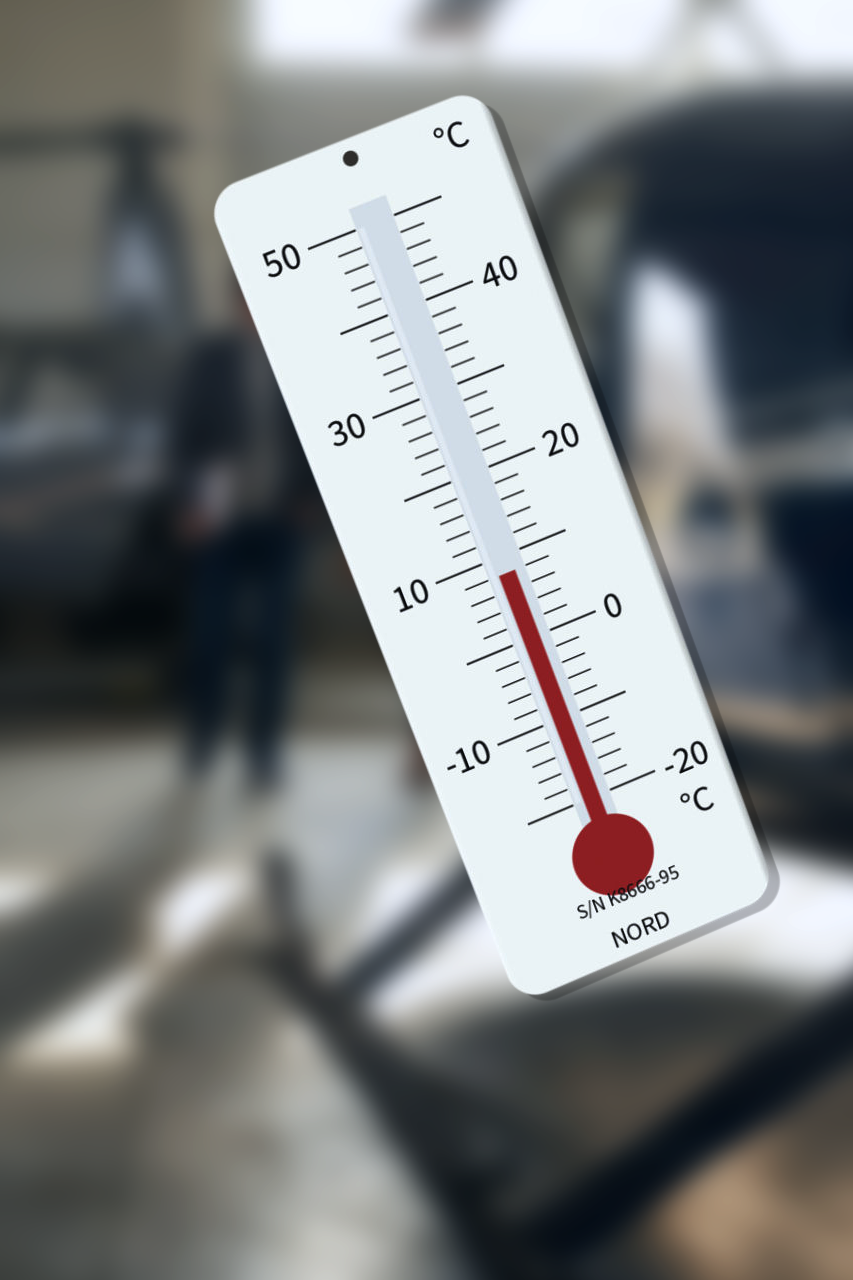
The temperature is {"value": 8, "unit": "°C"}
